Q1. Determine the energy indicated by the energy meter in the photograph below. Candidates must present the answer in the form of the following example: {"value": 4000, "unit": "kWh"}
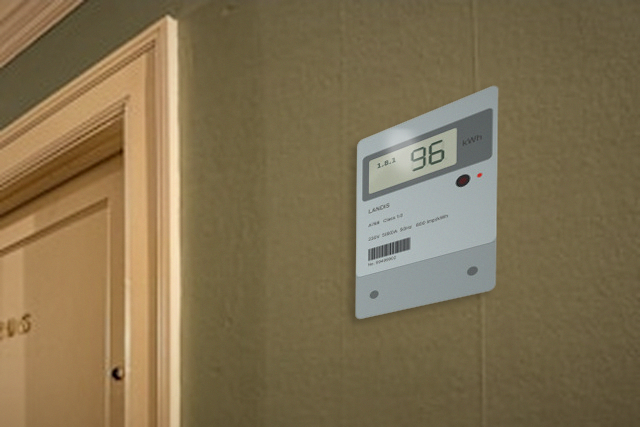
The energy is {"value": 96, "unit": "kWh"}
